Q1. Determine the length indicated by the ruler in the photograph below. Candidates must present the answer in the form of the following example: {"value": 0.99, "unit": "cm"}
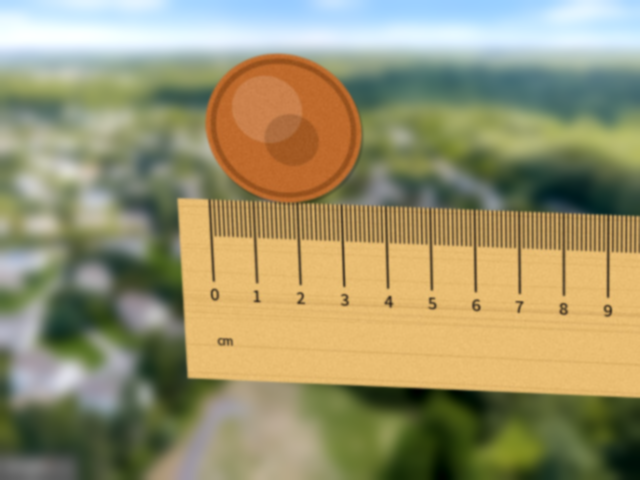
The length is {"value": 3.5, "unit": "cm"}
